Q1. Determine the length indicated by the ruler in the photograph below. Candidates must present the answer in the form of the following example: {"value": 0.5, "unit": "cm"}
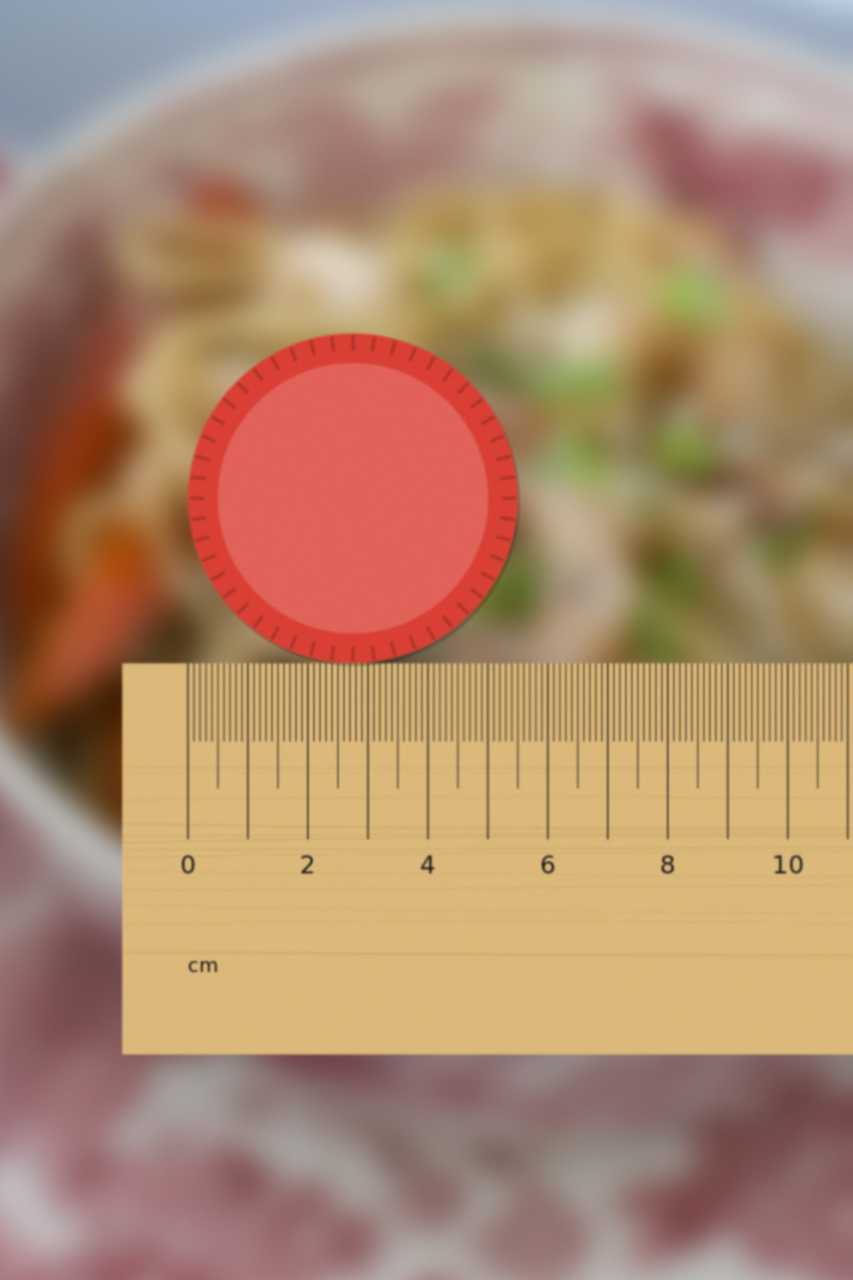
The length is {"value": 5.5, "unit": "cm"}
